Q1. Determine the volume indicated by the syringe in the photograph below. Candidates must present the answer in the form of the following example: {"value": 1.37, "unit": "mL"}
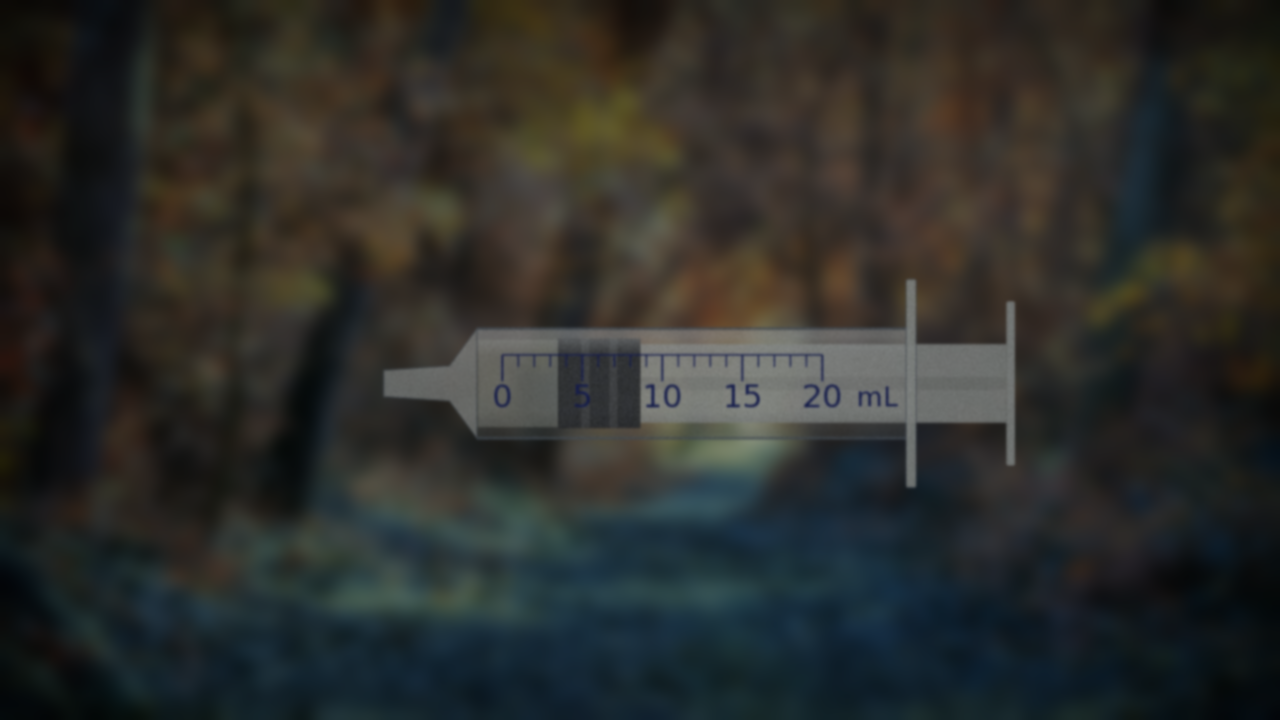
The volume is {"value": 3.5, "unit": "mL"}
